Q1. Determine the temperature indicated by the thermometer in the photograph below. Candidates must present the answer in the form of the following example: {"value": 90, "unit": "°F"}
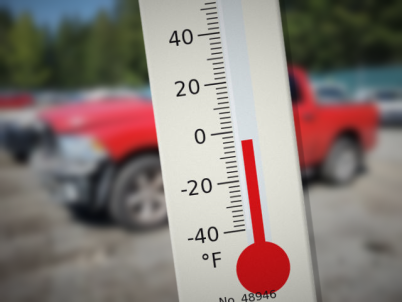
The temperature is {"value": -4, "unit": "°F"}
